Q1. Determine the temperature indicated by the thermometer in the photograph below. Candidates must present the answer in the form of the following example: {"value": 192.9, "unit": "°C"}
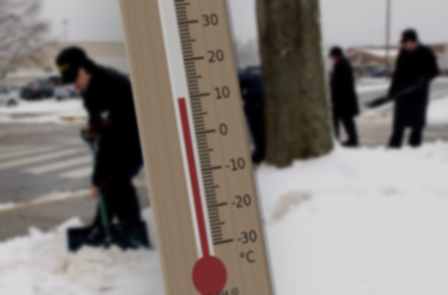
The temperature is {"value": 10, "unit": "°C"}
